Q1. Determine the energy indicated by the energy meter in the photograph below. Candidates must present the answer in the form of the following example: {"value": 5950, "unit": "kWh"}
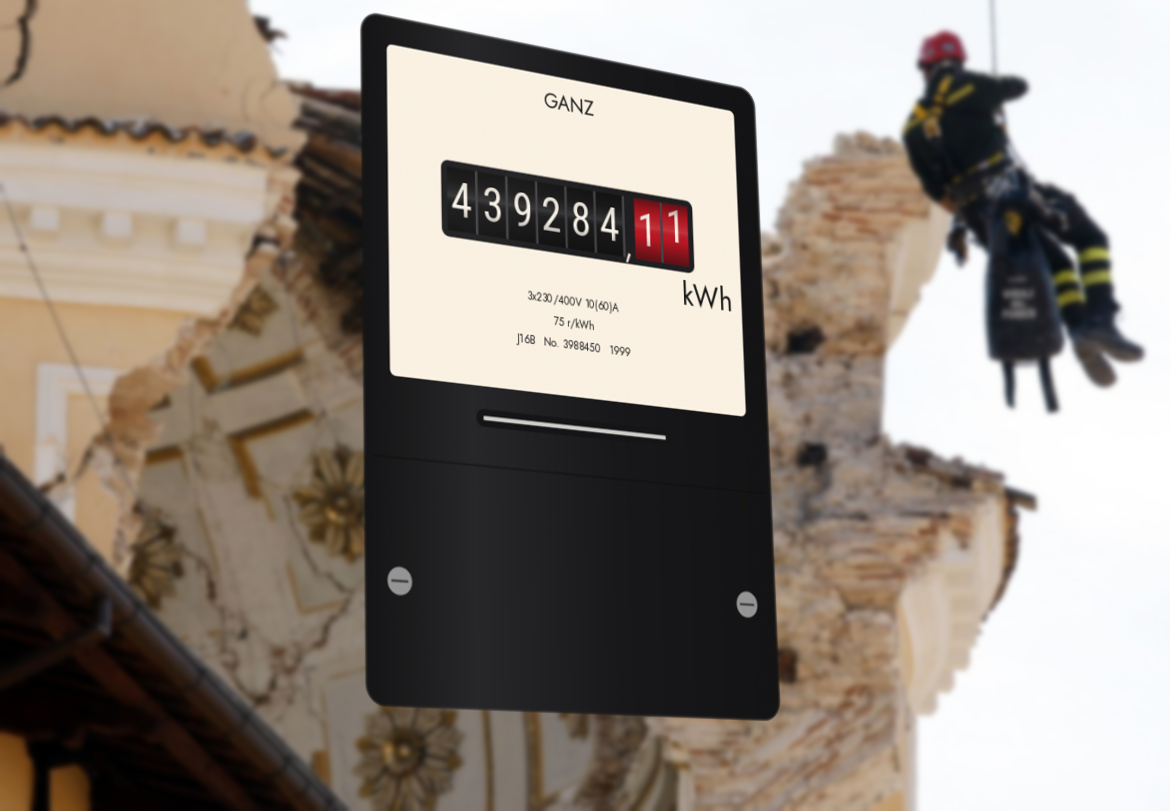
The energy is {"value": 439284.11, "unit": "kWh"}
